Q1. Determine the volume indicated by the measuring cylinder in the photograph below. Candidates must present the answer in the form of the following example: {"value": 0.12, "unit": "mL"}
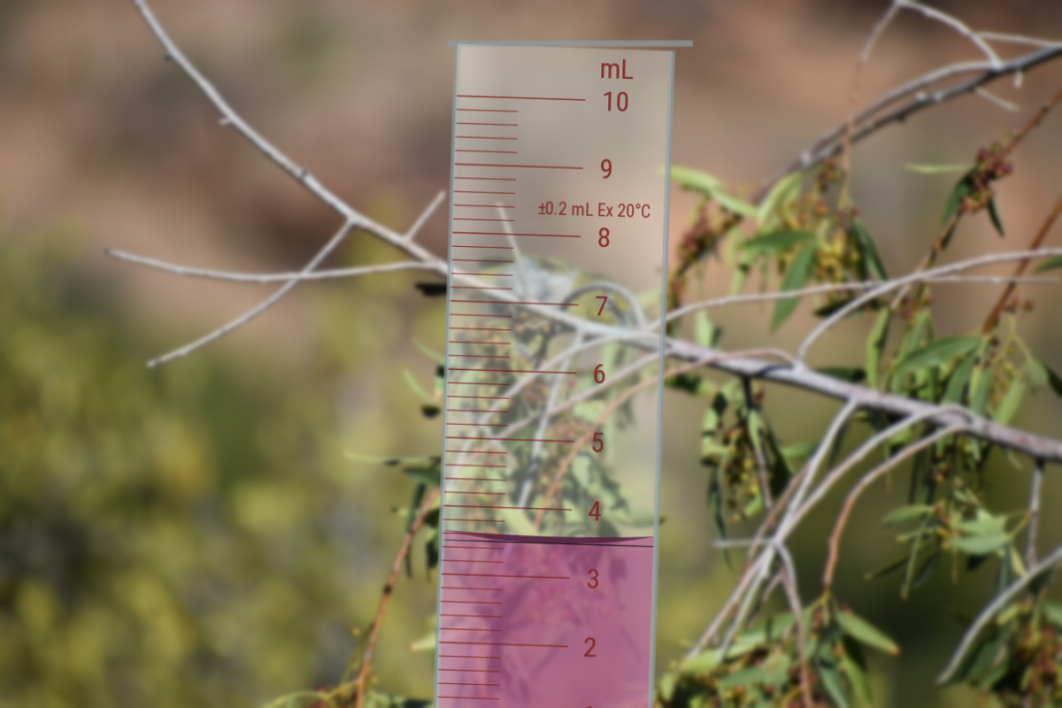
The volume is {"value": 3.5, "unit": "mL"}
